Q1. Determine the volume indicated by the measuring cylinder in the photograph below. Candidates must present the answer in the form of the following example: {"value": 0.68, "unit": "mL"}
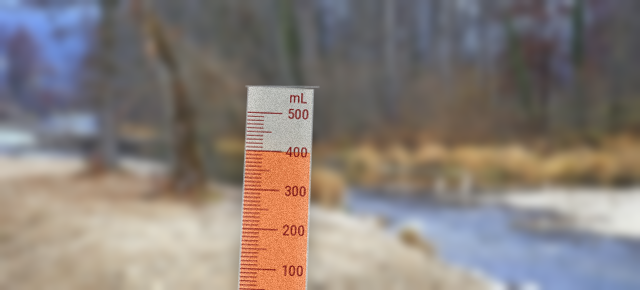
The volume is {"value": 400, "unit": "mL"}
